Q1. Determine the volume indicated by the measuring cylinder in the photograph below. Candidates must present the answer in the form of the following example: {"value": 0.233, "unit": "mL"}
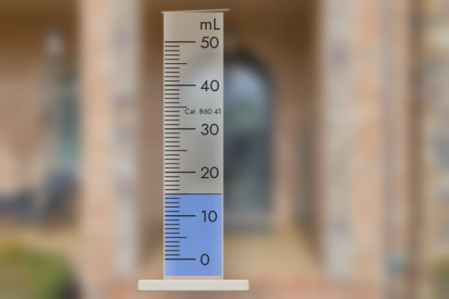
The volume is {"value": 15, "unit": "mL"}
